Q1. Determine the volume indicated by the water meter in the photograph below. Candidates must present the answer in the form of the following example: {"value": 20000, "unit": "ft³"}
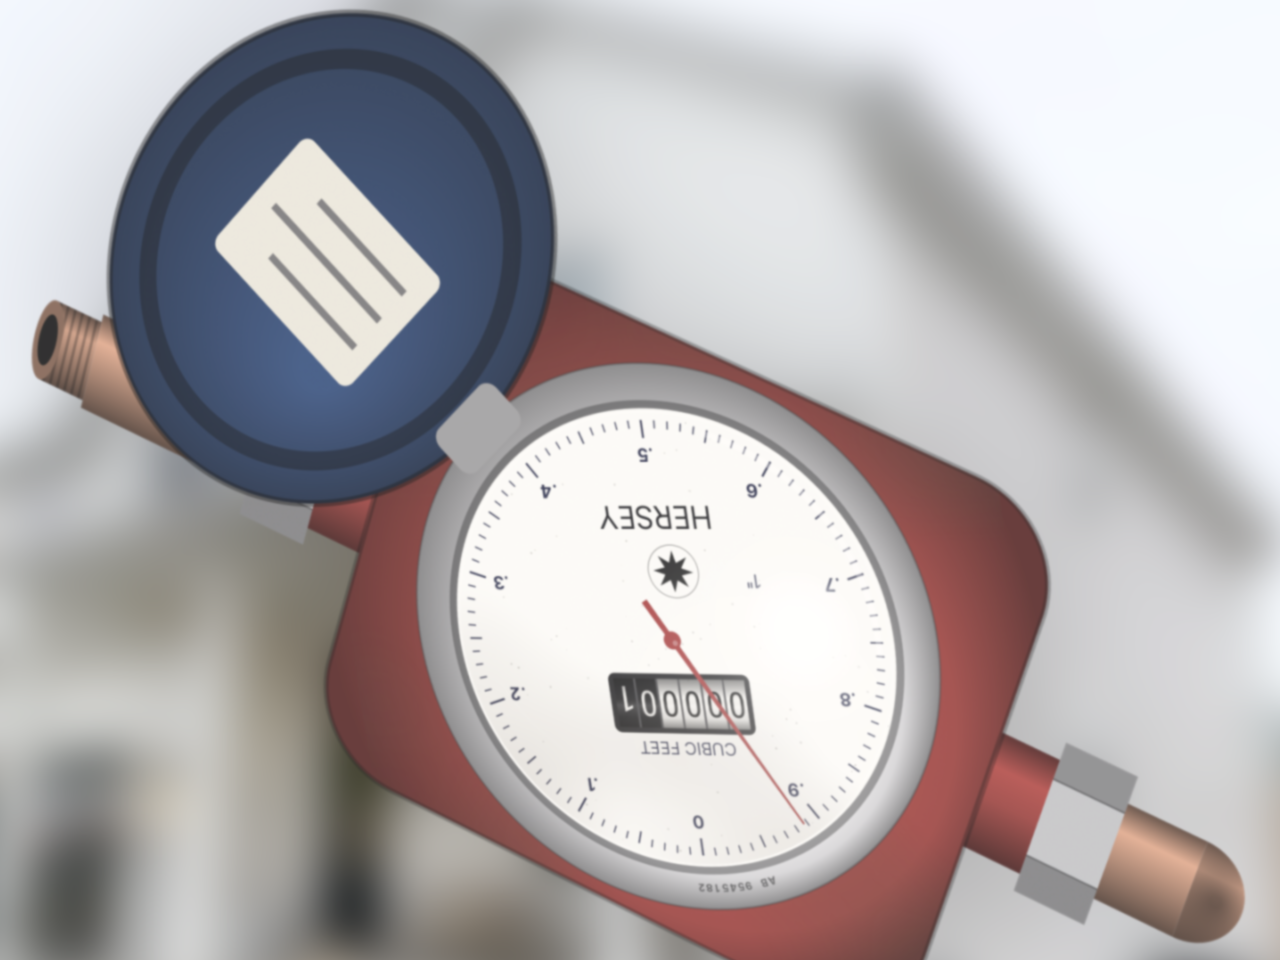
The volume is {"value": 0.91, "unit": "ft³"}
